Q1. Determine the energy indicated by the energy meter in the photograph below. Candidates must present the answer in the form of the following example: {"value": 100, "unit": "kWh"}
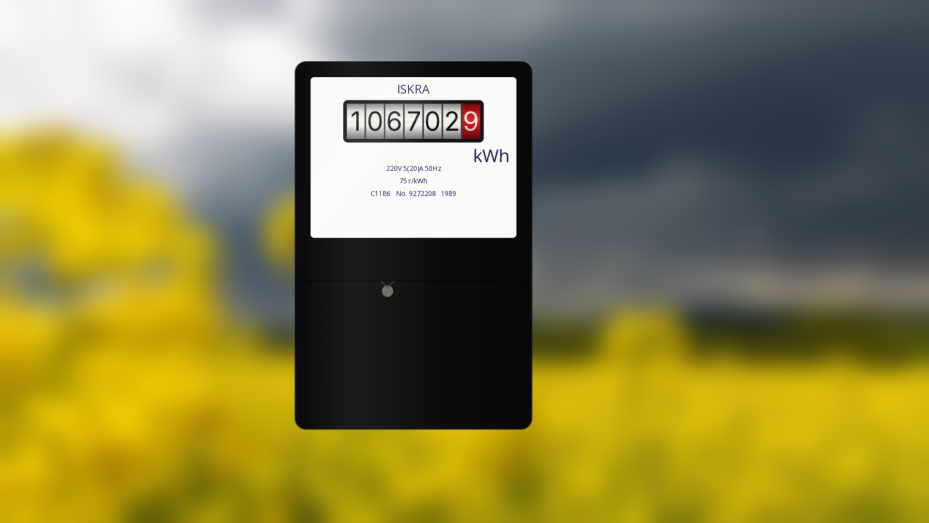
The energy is {"value": 106702.9, "unit": "kWh"}
